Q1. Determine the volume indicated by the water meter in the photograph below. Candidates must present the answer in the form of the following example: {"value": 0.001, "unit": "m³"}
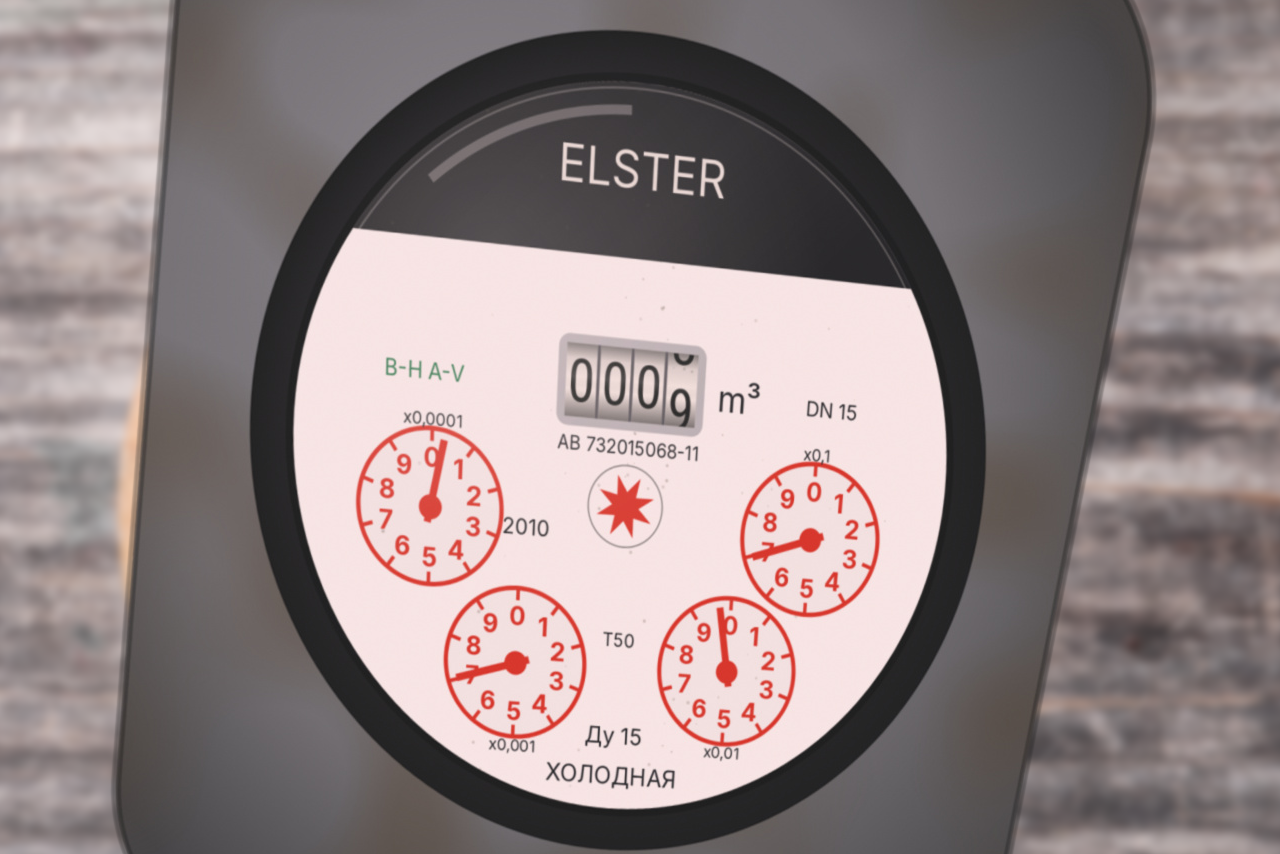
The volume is {"value": 8.6970, "unit": "m³"}
